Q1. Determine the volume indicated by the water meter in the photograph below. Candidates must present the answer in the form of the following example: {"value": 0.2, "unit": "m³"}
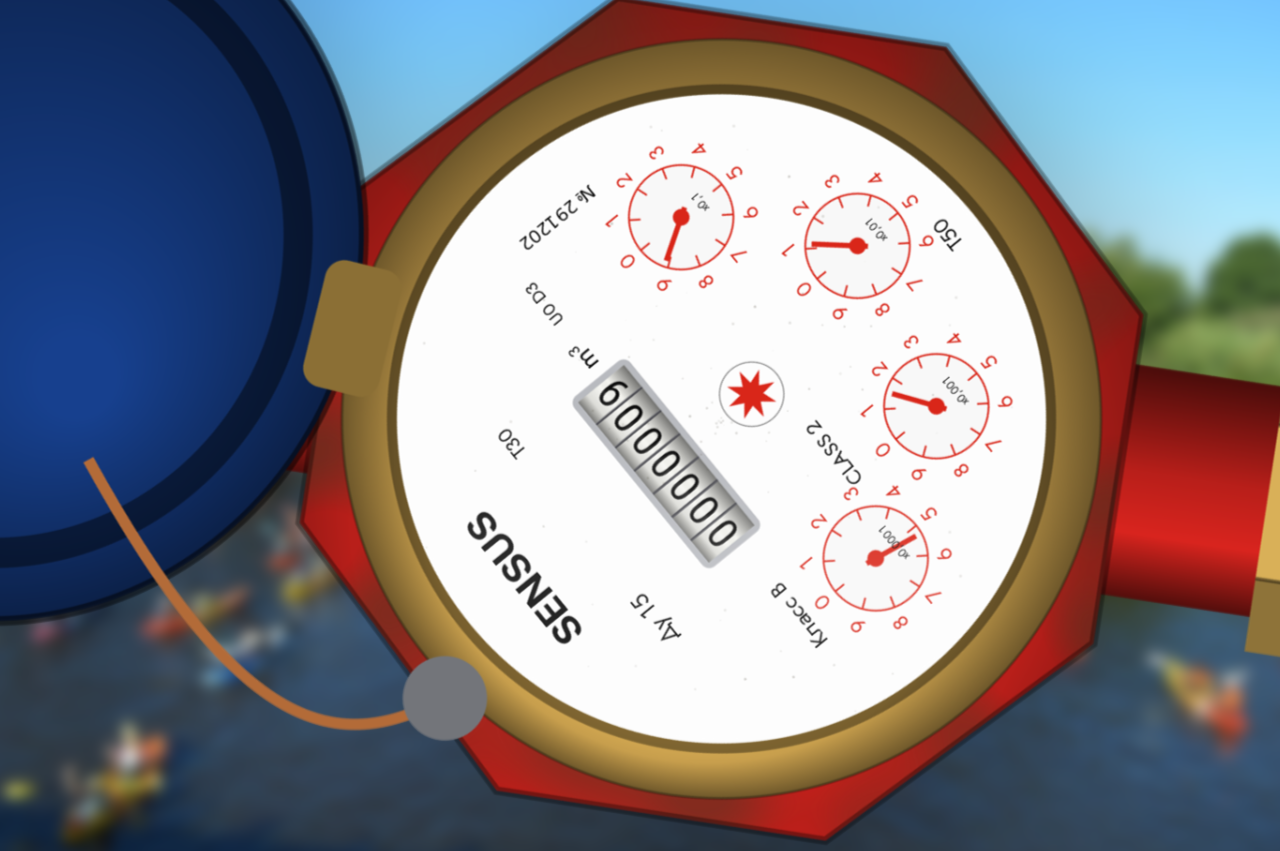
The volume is {"value": 8.9115, "unit": "m³"}
